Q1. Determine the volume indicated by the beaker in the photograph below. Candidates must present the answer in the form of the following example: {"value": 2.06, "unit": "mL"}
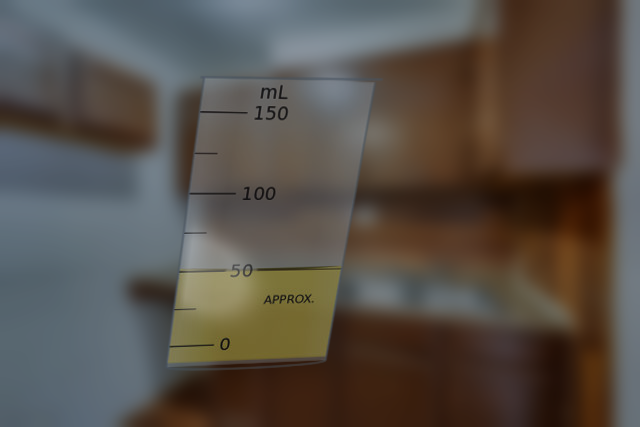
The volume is {"value": 50, "unit": "mL"}
